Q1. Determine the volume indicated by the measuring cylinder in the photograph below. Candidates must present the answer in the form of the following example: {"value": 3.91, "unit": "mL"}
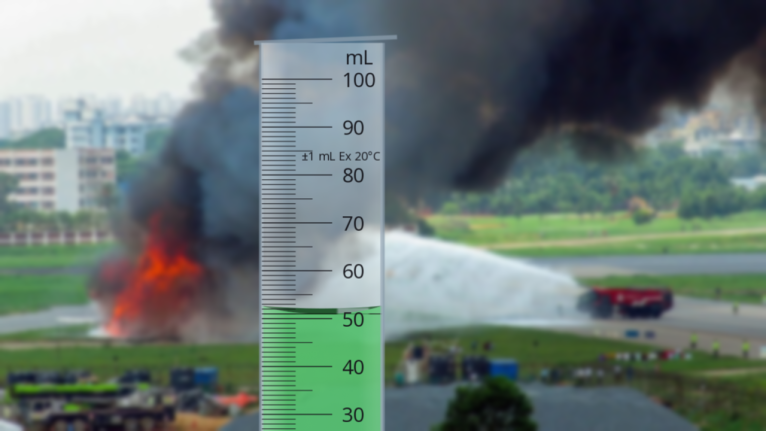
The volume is {"value": 51, "unit": "mL"}
